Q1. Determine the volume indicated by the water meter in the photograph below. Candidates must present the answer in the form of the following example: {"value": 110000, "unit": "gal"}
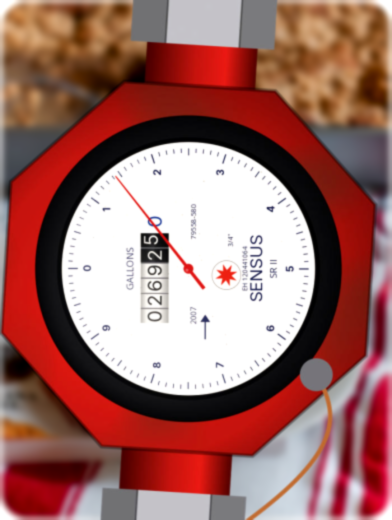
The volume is {"value": 269251.4, "unit": "gal"}
